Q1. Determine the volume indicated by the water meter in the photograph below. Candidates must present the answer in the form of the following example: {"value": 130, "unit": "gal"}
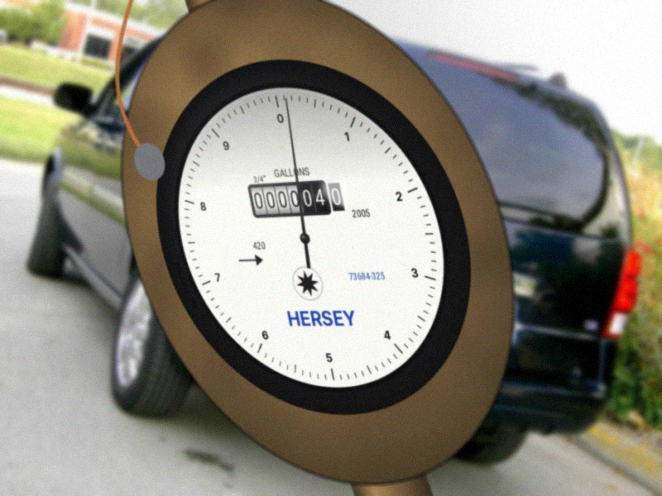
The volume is {"value": 40.1, "unit": "gal"}
